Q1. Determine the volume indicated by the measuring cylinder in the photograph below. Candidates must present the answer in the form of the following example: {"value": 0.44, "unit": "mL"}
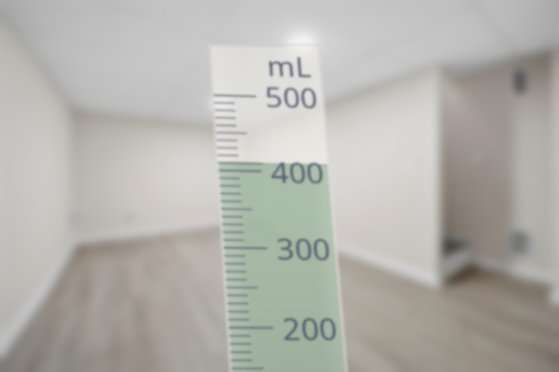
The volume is {"value": 410, "unit": "mL"}
